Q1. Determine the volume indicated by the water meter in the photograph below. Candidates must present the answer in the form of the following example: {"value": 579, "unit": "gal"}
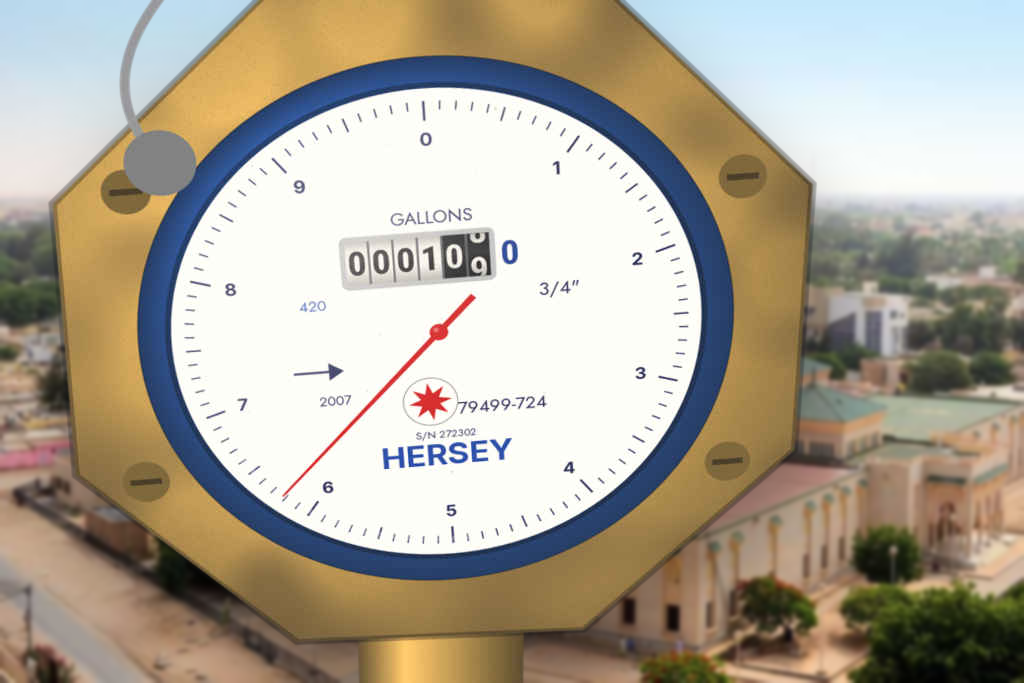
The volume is {"value": 1086.2, "unit": "gal"}
